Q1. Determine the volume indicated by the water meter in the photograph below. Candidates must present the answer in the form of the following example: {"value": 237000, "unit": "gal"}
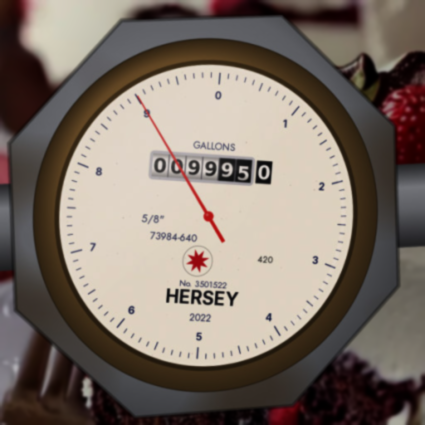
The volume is {"value": 99949.0, "unit": "gal"}
